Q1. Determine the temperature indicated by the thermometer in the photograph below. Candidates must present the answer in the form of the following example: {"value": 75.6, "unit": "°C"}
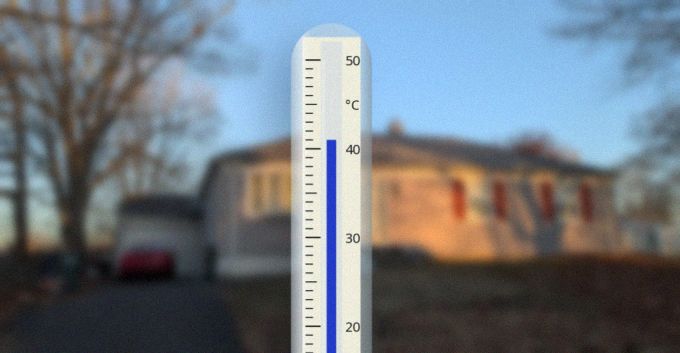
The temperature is {"value": 41, "unit": "°C"}
